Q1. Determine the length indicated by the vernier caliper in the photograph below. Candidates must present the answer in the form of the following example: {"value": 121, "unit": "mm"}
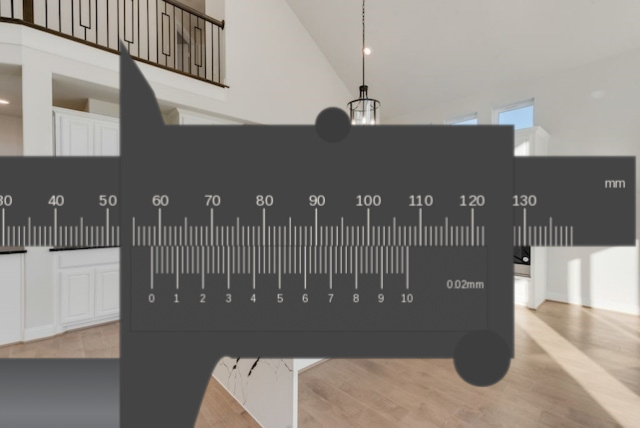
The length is {"value": 58.5, "unit": "mm"}
